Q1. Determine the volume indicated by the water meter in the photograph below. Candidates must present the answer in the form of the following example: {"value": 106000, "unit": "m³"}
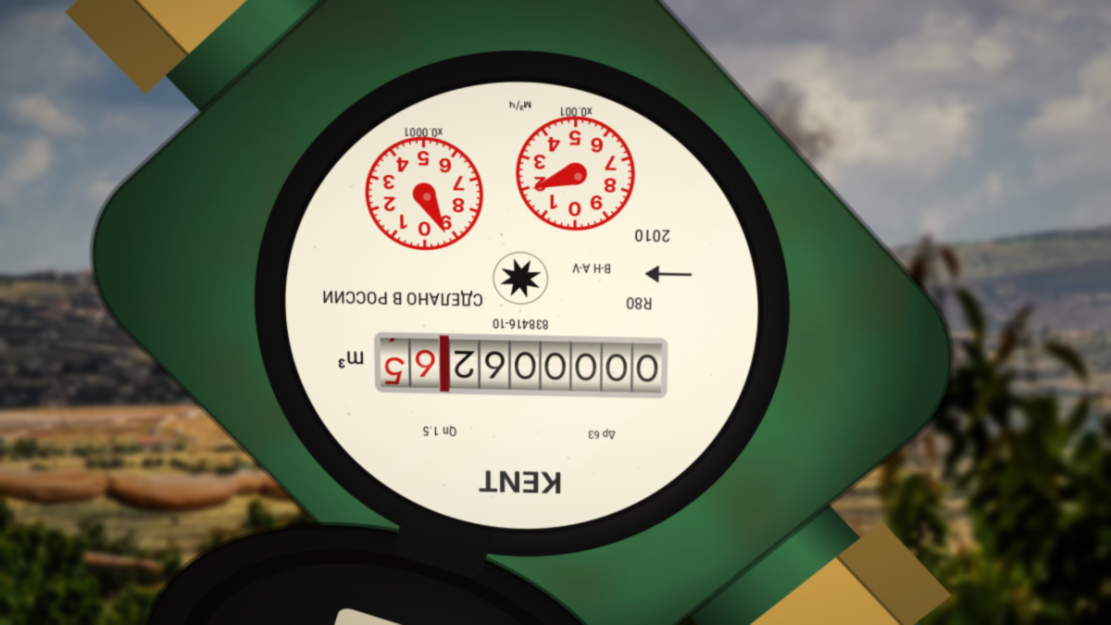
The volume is {"value": 62.6519, "unit": "m³"}
